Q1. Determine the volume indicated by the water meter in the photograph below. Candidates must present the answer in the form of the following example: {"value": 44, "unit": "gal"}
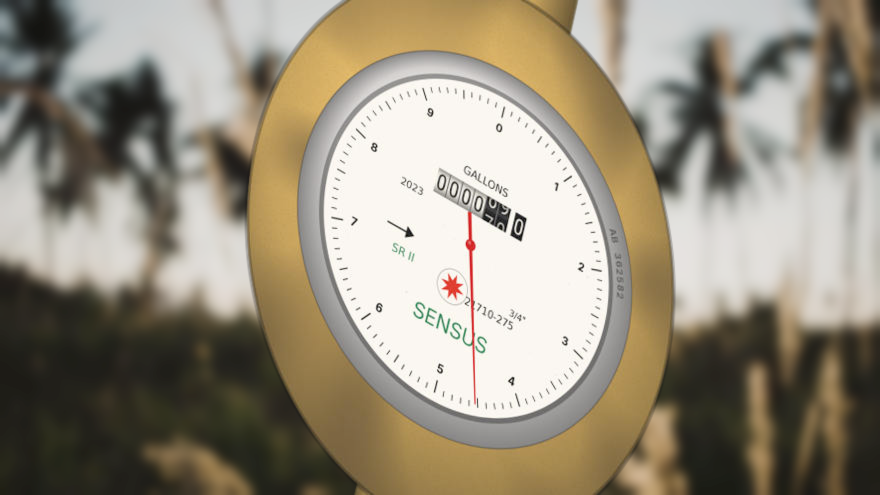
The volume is {"value": 694.5, "unit": "gal"}
